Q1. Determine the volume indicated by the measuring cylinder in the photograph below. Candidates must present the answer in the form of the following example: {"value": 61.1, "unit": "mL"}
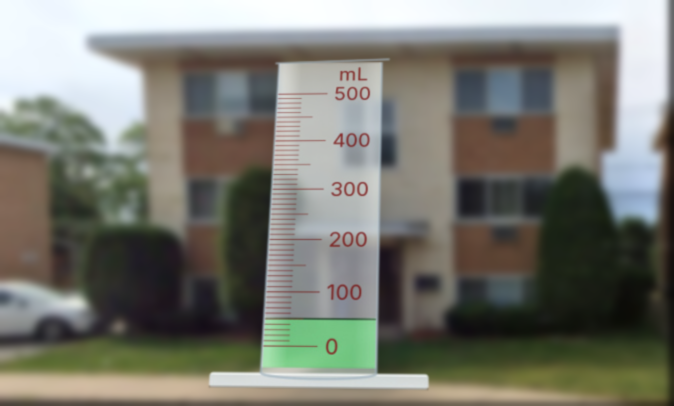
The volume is {"value": 50, "unit": "mL"}
